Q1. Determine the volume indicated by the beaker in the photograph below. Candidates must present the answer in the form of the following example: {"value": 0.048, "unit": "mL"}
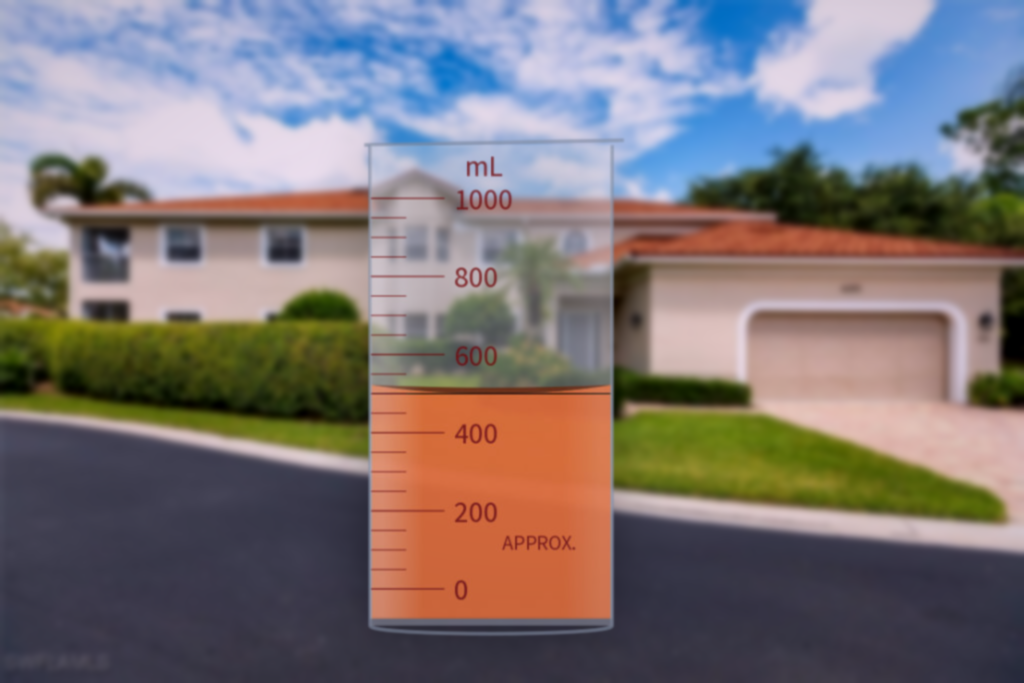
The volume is {"value": 500, "unit": "mL"}
